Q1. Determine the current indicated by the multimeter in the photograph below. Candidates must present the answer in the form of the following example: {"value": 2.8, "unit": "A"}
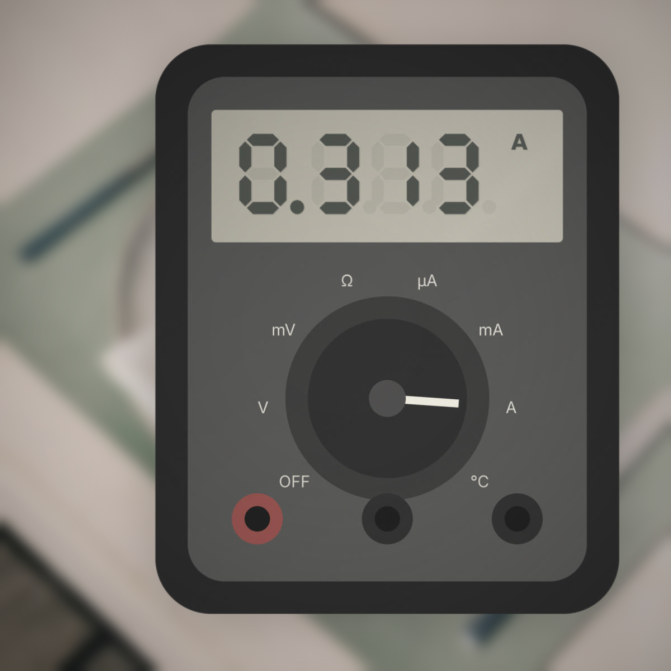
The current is {"value": 0.313, "unit": "A"}
